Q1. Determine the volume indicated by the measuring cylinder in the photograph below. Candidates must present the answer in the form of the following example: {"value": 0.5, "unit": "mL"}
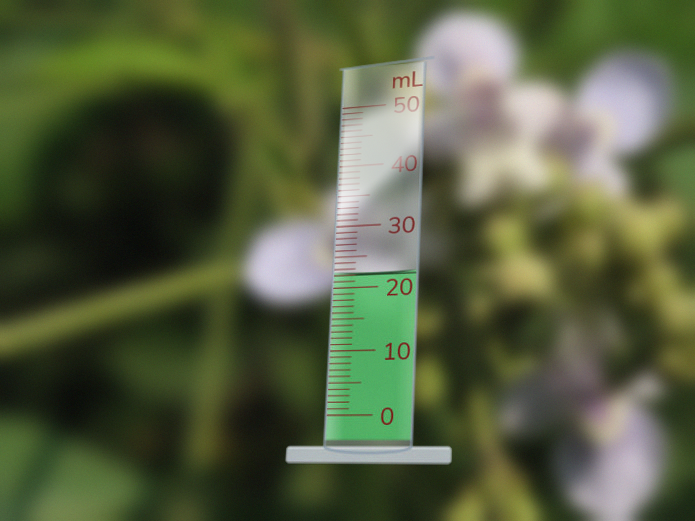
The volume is {"value": 22, "unit": "mL"}
